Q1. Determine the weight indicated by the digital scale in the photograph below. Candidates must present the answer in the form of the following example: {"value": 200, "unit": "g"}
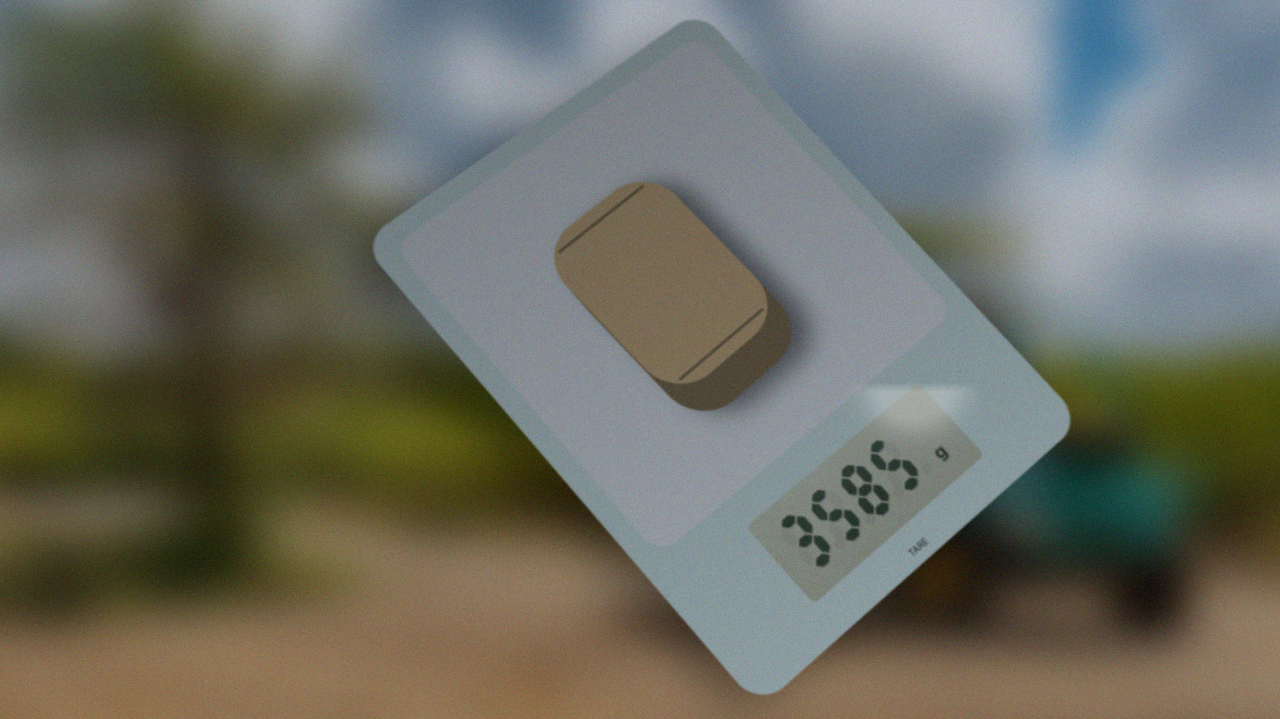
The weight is {"value": 3585, "unit": "g"}
